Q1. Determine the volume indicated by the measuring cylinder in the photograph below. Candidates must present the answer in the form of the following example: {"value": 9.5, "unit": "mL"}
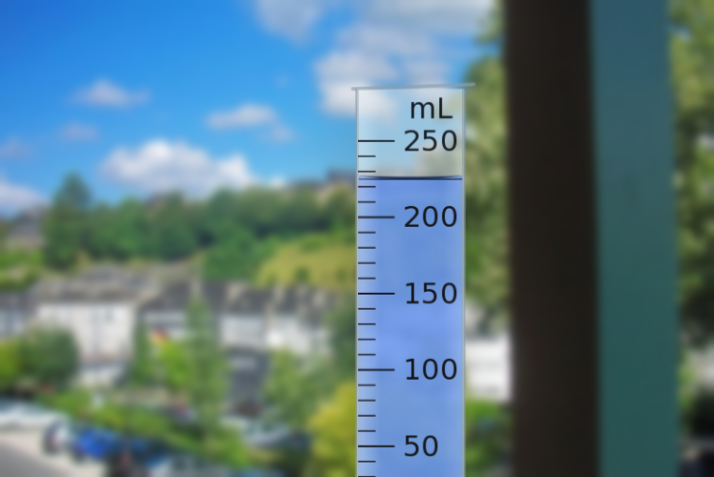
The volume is {"value": 225, "unit": "mL"}
